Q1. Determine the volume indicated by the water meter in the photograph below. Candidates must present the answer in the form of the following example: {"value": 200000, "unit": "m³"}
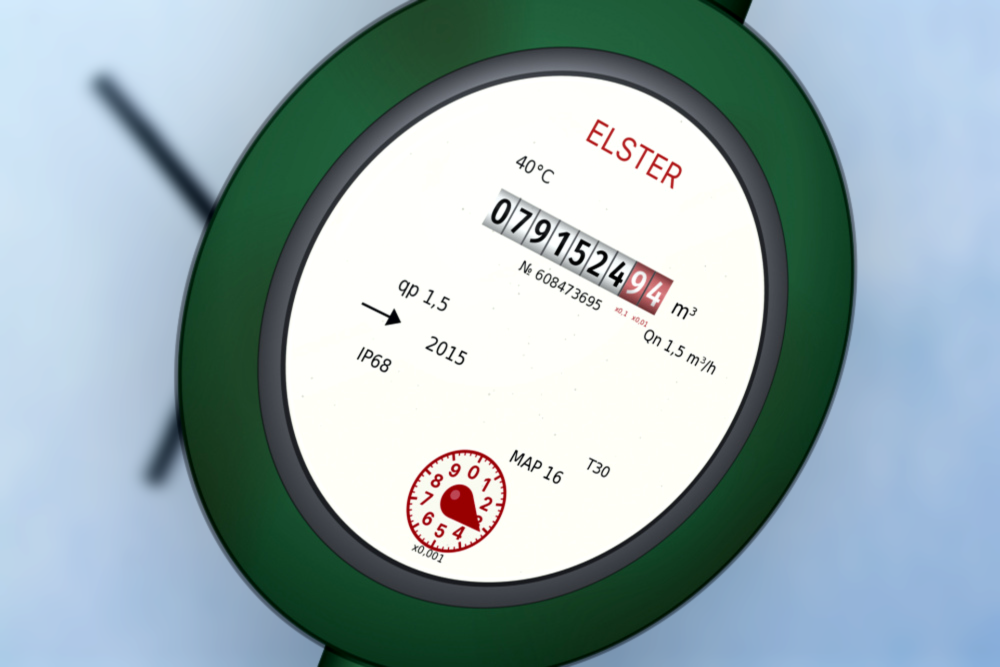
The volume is {"value": 791524.943, "unit": "m³"}
